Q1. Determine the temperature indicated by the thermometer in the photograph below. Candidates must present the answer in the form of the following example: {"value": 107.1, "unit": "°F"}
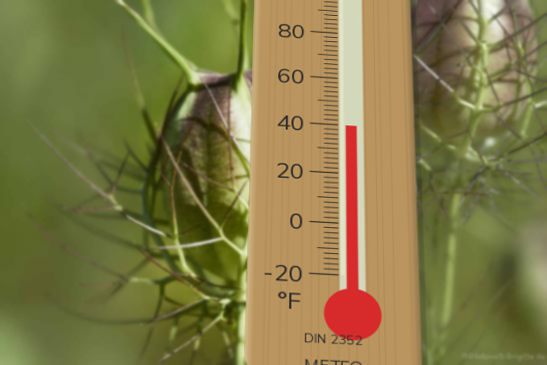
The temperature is {"value": 40, "unit": "°F"}
